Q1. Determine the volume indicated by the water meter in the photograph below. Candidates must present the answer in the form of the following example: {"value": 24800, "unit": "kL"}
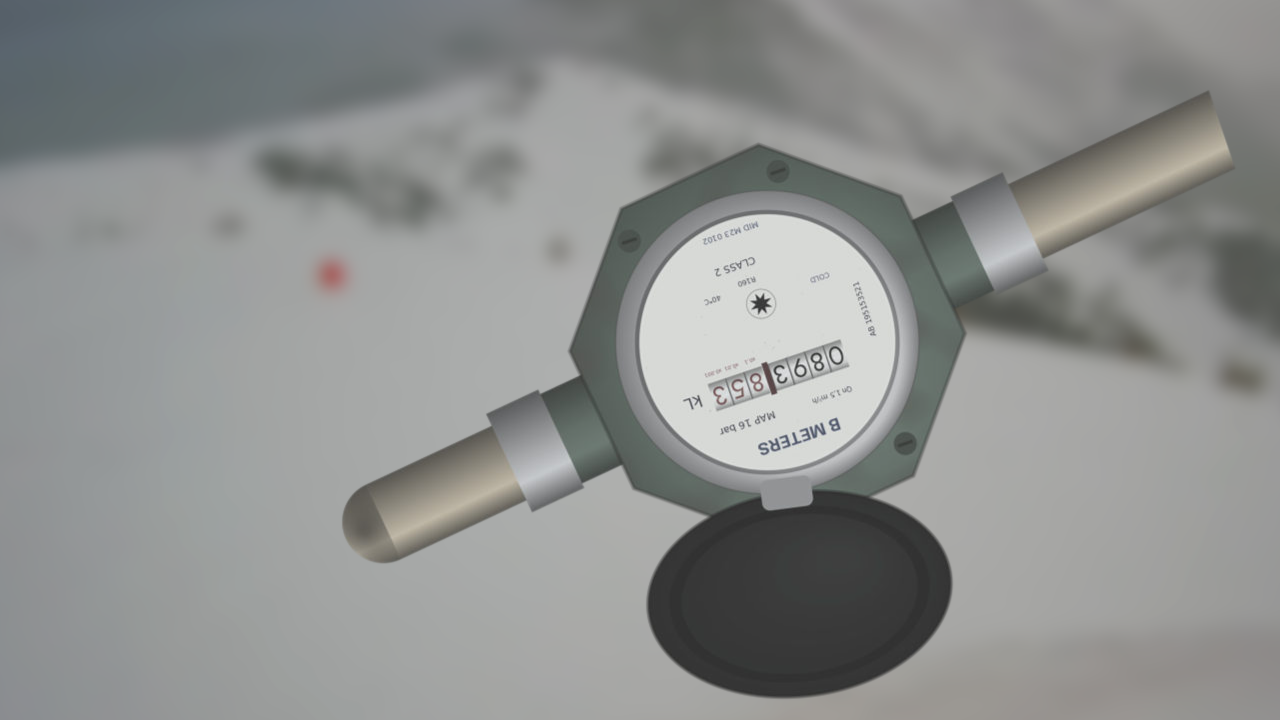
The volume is {"value": 893.853, "unit": "kL"}
